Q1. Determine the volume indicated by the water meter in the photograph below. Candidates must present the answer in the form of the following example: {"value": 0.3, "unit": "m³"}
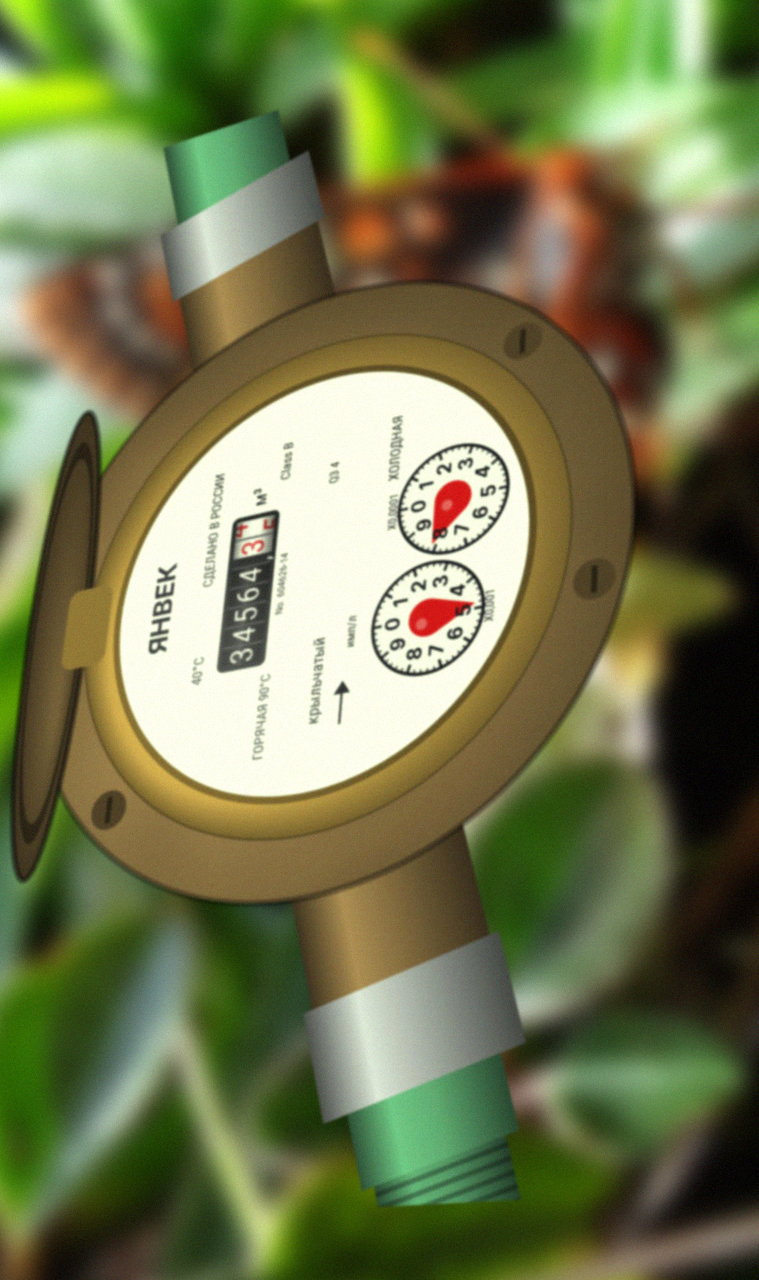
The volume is {"value": 34564.3448, "unit": "m³"}
